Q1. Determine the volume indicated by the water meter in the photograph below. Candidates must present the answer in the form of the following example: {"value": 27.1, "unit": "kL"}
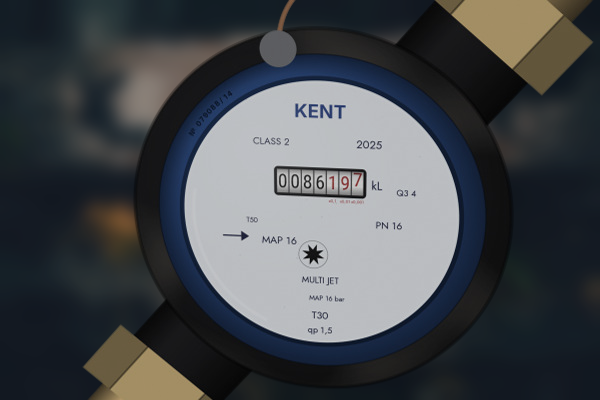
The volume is {"value": 86.197, "unit": "kL"}
